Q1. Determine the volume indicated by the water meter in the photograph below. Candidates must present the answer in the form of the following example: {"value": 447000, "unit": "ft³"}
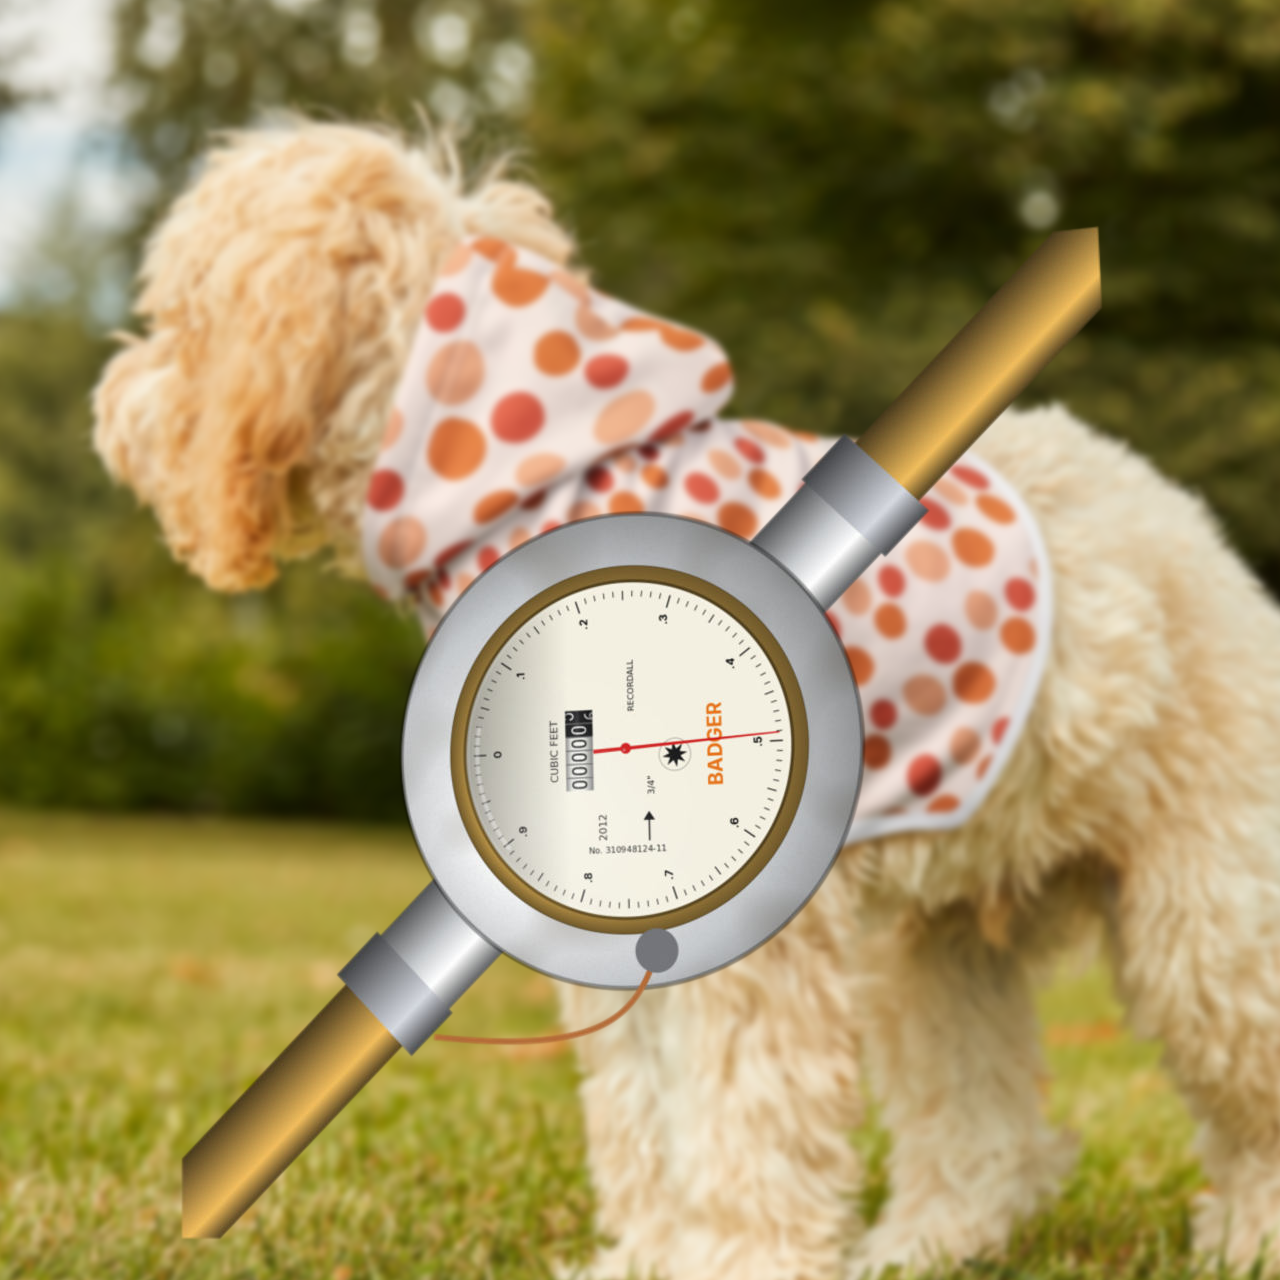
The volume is {"value": 5.49, "unit": "ft³"}
